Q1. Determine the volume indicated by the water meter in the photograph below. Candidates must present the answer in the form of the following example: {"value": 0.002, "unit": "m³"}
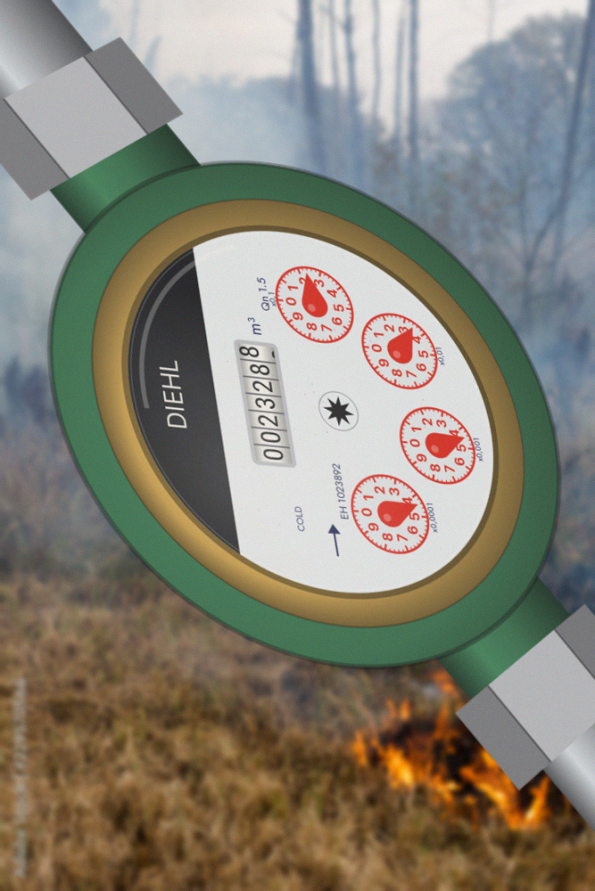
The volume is {"value": 23288.2344, "unit": "m³"}
